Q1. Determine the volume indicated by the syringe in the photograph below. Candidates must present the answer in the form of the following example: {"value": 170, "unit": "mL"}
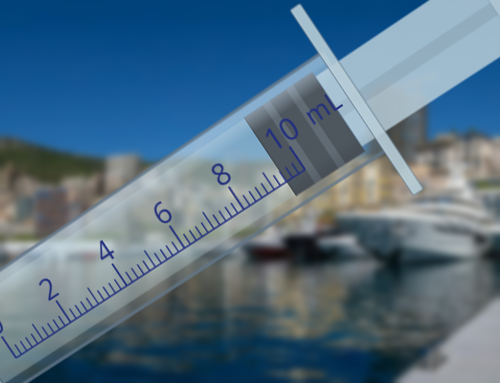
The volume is {"value": 9.4, "unit": "mL"}
